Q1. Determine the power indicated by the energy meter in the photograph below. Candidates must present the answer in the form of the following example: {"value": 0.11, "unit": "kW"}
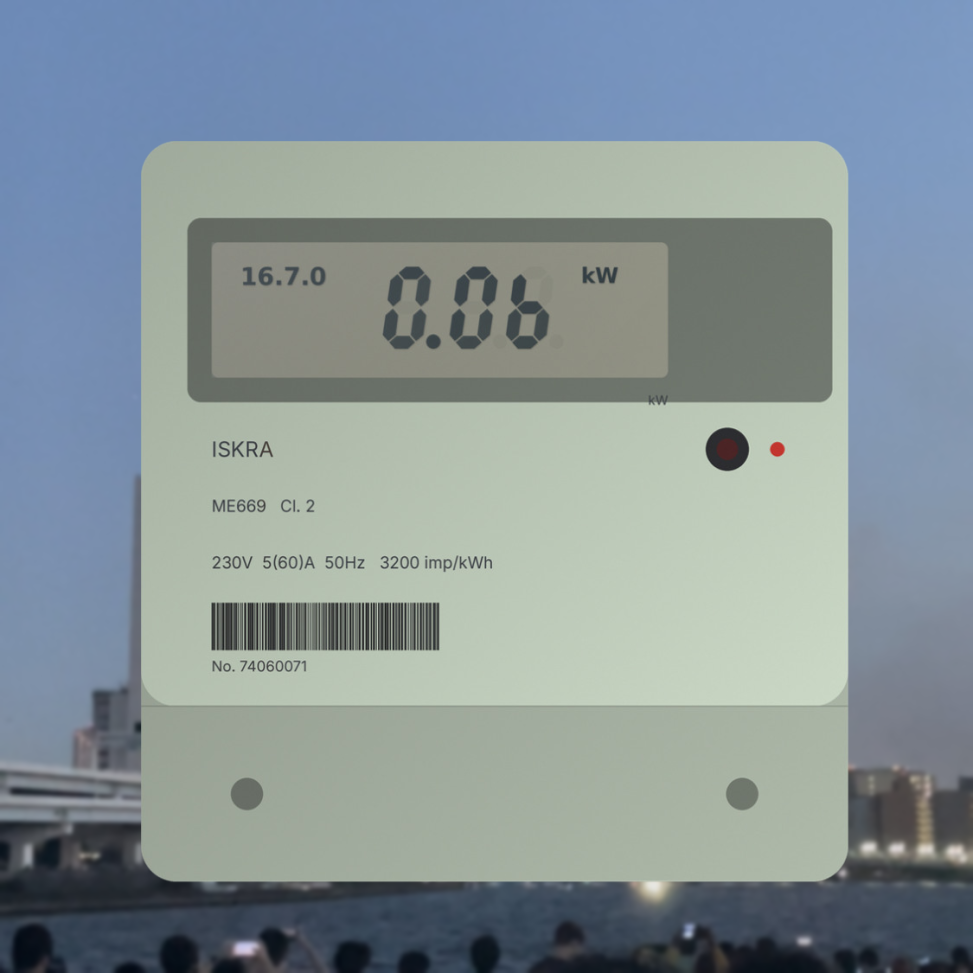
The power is {"value": 0.06, "unit": "kW"}
